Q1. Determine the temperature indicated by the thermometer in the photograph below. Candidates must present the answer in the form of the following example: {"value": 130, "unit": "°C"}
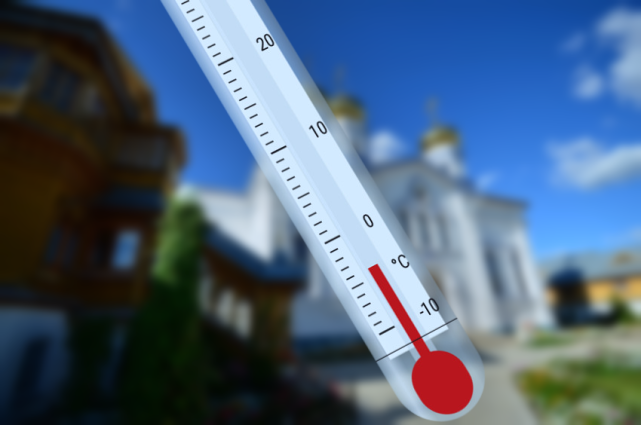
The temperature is {"value": -4, "unit": "°C"}
